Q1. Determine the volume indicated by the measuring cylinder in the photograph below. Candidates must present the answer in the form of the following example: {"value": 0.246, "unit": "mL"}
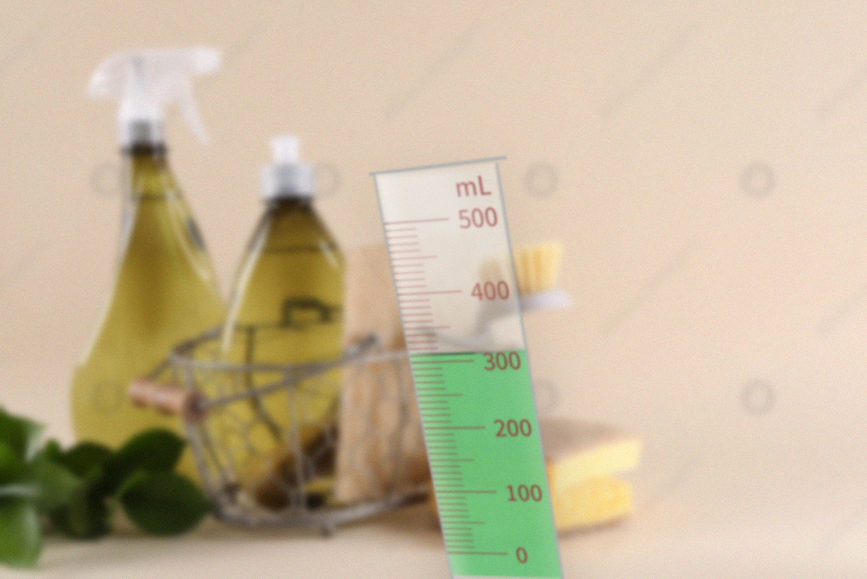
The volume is {"value": 310, "unit": "mL"}
